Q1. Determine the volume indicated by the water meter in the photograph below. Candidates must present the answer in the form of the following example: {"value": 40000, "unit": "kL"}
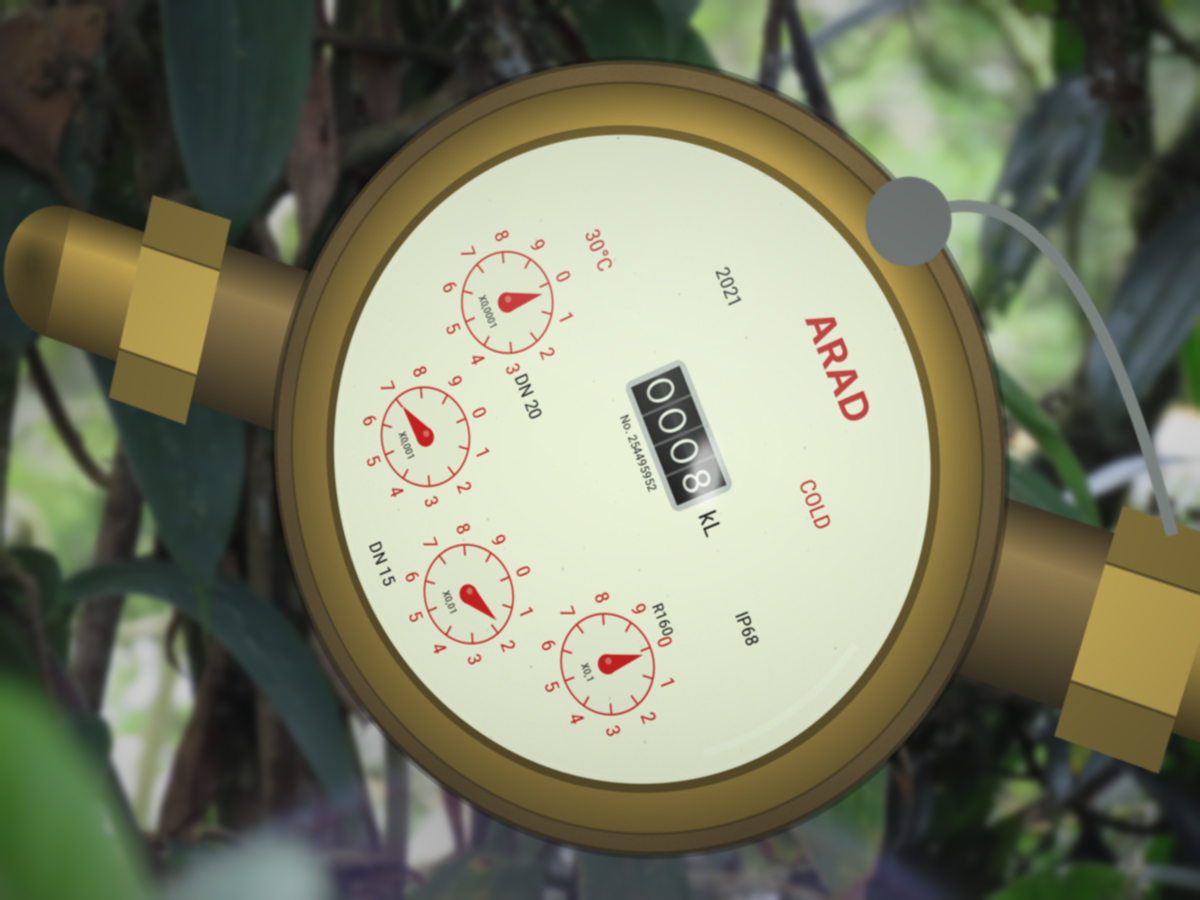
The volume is {"value": 8.0170, "unit": "kL"}
